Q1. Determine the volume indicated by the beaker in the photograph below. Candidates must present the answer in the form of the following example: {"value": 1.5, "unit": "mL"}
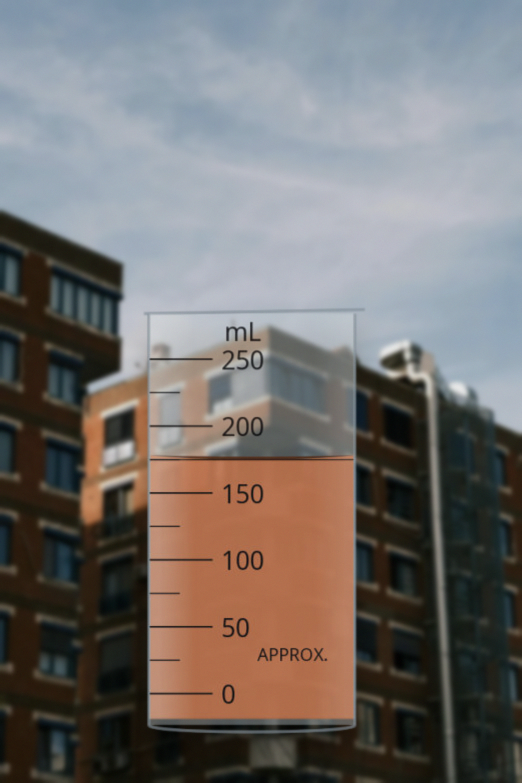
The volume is {"value": 175, "unit": "mL"}
